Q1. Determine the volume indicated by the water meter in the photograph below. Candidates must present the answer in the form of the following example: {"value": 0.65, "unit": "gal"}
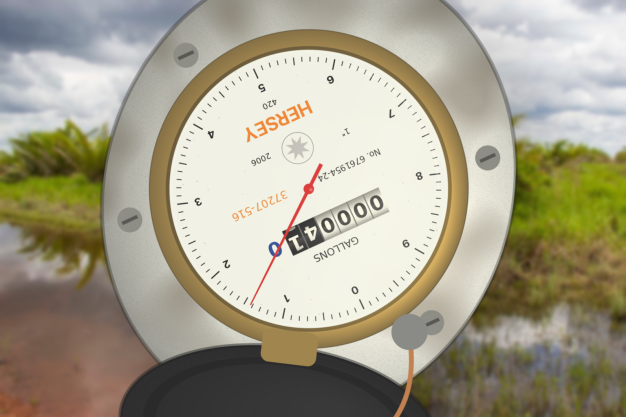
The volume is {"value": 411.4, "unit": "gal"}
